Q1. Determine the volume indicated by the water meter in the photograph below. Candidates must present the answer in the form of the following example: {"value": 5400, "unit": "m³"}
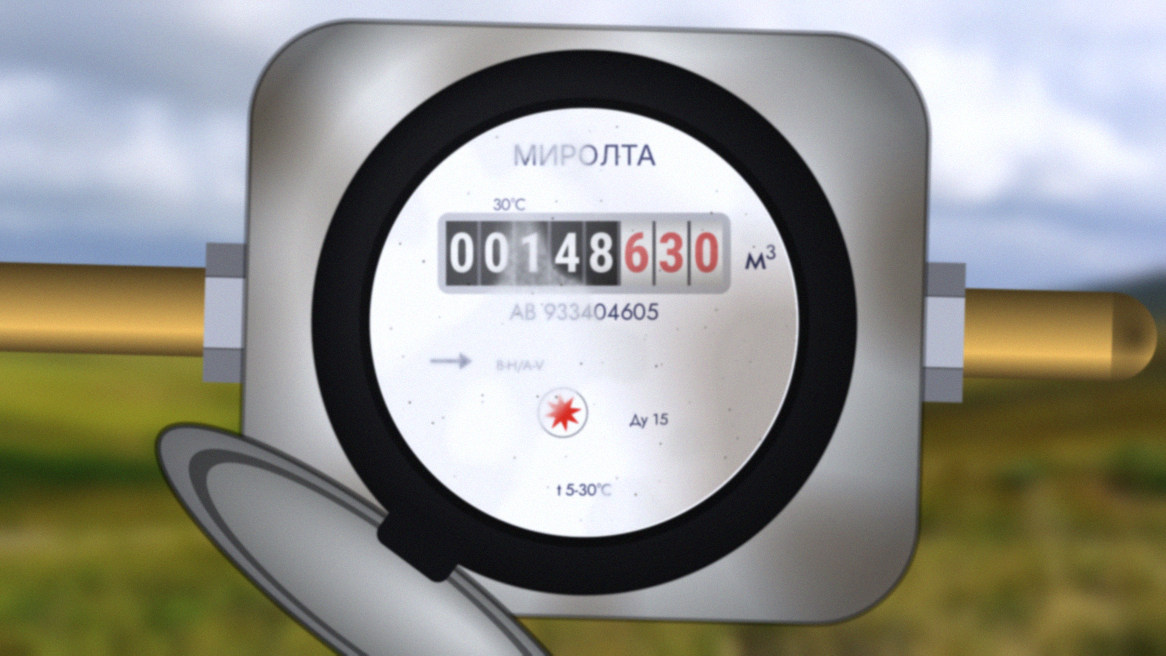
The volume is {"value": 148.630, "unit": "m³"}
